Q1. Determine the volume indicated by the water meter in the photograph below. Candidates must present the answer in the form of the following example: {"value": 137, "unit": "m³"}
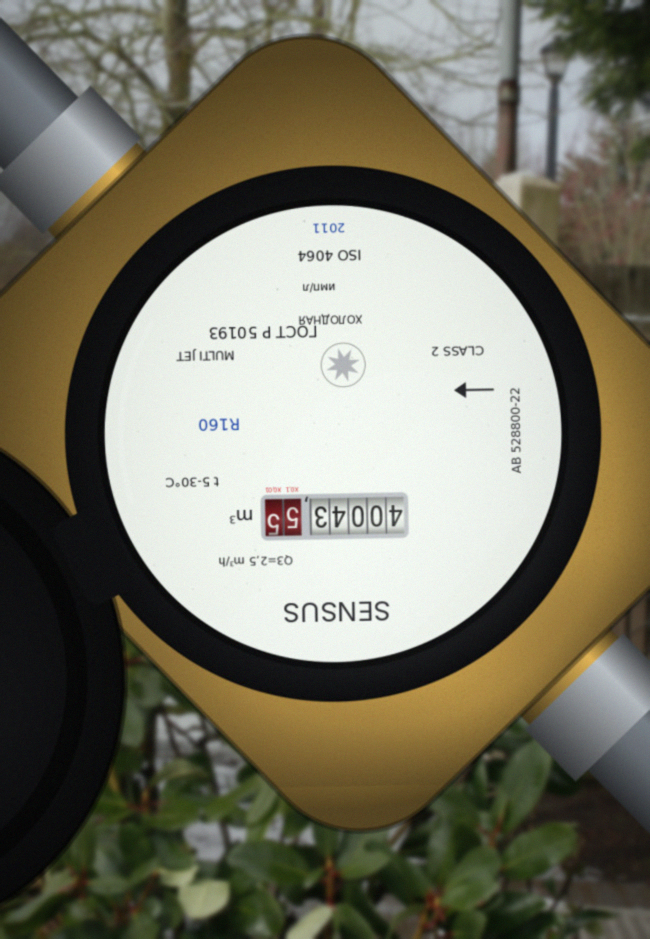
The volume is {"value": 40043.55, "unit": "m³"}
